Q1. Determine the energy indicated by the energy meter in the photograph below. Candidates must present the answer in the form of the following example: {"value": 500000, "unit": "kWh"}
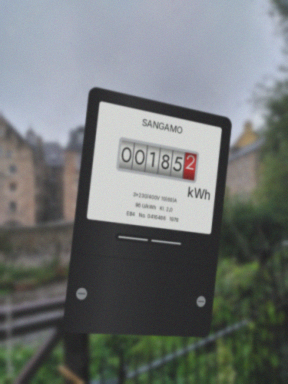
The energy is {"value": 185.2, "unit": "kWh"}
